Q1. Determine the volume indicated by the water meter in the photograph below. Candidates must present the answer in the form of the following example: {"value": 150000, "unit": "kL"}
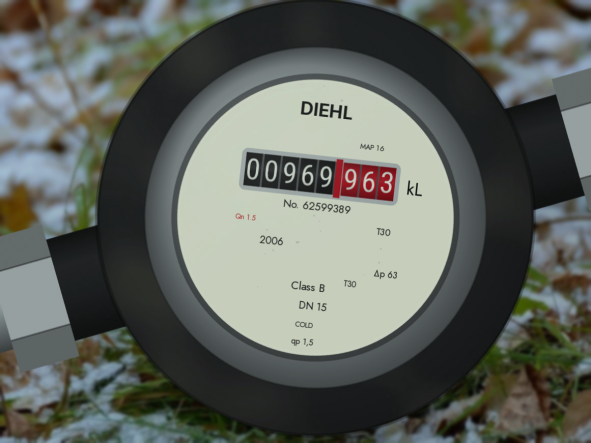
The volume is {"value": 969.963, "unit": "kL"}
